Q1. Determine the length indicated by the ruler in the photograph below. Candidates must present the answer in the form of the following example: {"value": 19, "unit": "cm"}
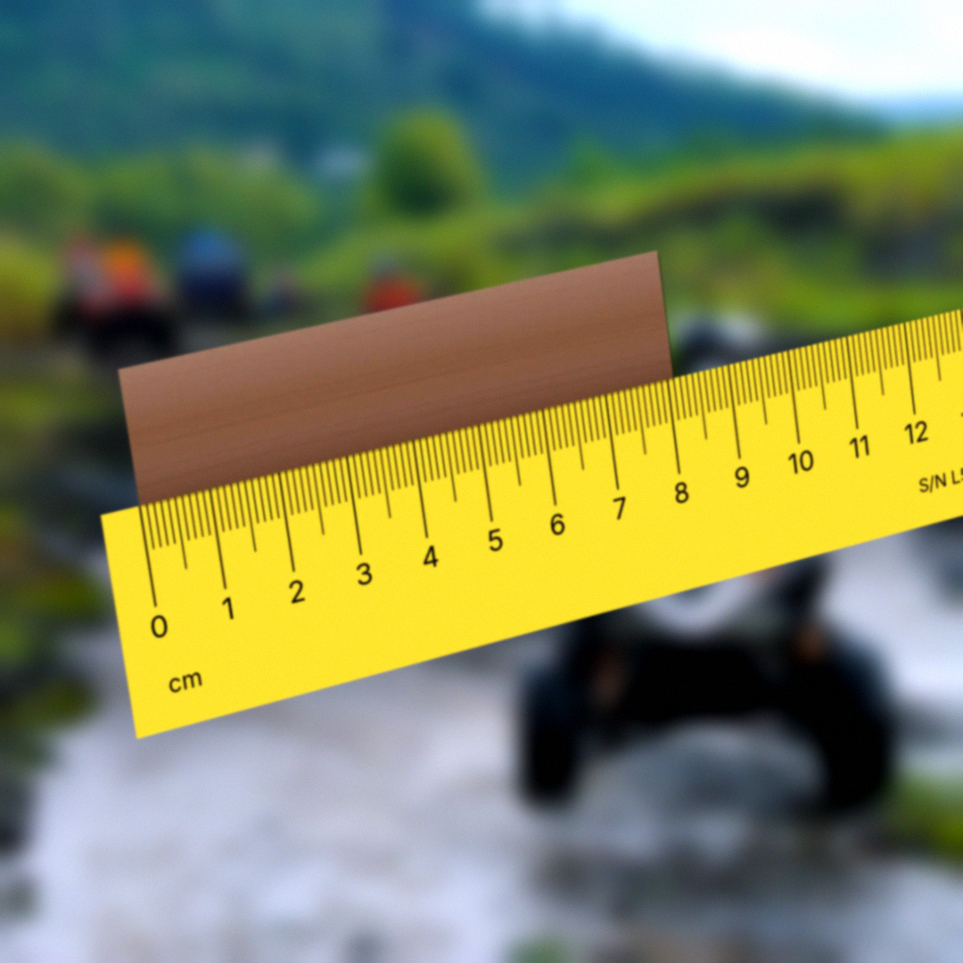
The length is {"value": 8.1, "unit": "cm"}
